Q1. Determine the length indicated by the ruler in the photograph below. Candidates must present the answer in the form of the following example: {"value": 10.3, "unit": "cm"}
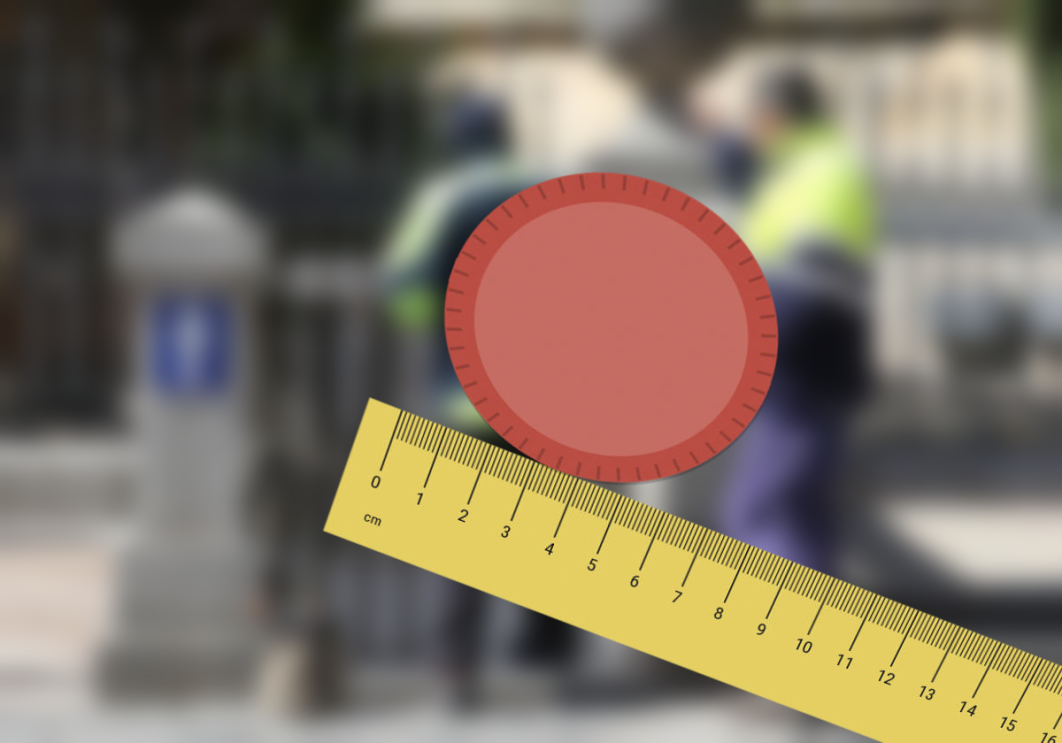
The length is {"value": 7, "unit": "cm"}
